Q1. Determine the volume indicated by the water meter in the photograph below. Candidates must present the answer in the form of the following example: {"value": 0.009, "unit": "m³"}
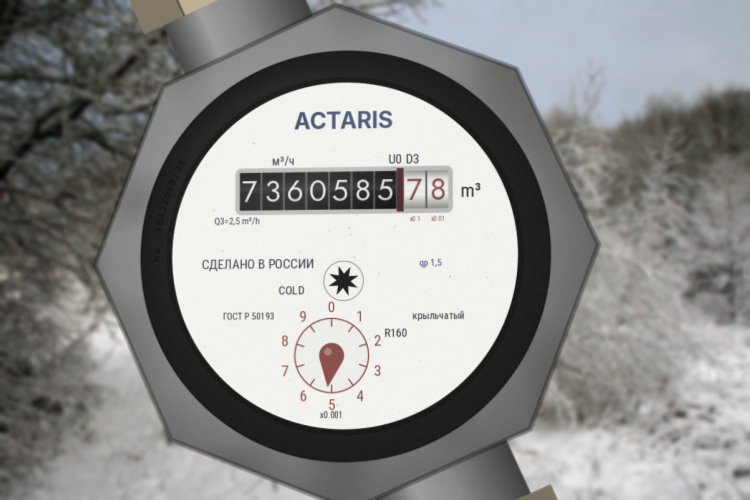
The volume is {"value": 7360585.785, "unit": "m³"}
